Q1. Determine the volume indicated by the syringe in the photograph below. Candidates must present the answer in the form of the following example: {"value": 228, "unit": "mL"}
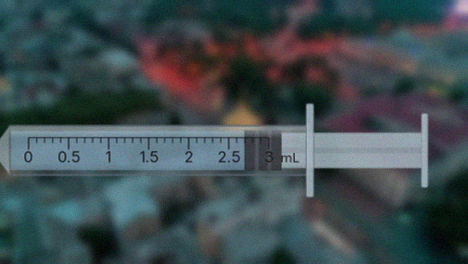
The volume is {"value": 2.7, "unit": "mL"}
